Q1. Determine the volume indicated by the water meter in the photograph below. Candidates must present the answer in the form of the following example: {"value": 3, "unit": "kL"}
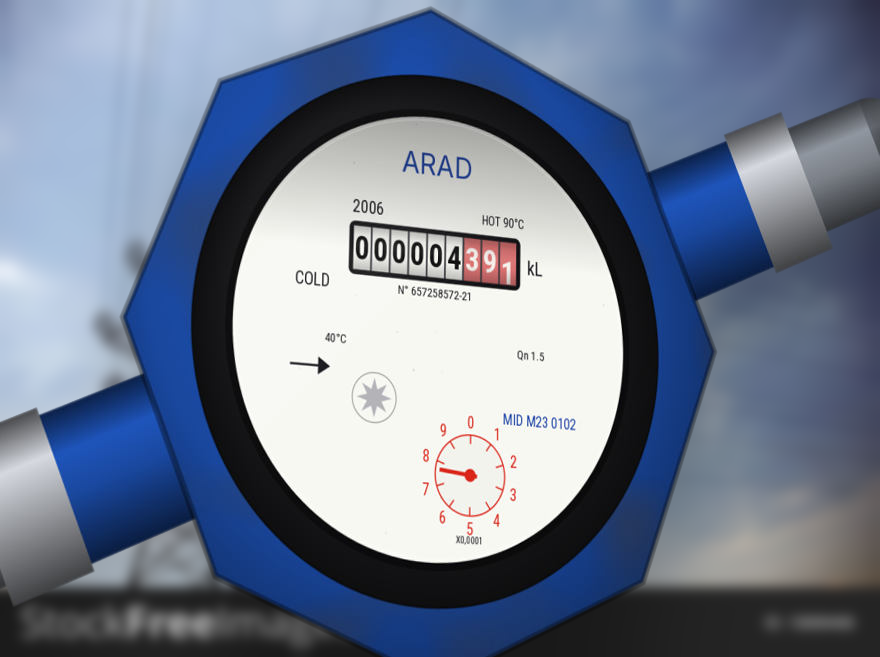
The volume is {"value": 4.3907, "unit": "kL"}
